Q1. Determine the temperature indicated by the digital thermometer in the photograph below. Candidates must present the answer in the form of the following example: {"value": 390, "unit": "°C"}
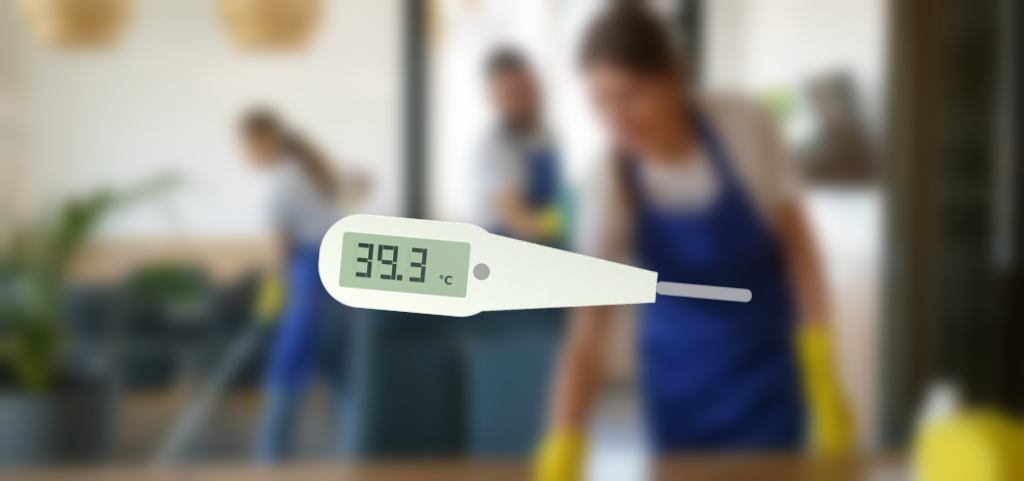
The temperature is {"value": 39.3, "unit": "°C"}
